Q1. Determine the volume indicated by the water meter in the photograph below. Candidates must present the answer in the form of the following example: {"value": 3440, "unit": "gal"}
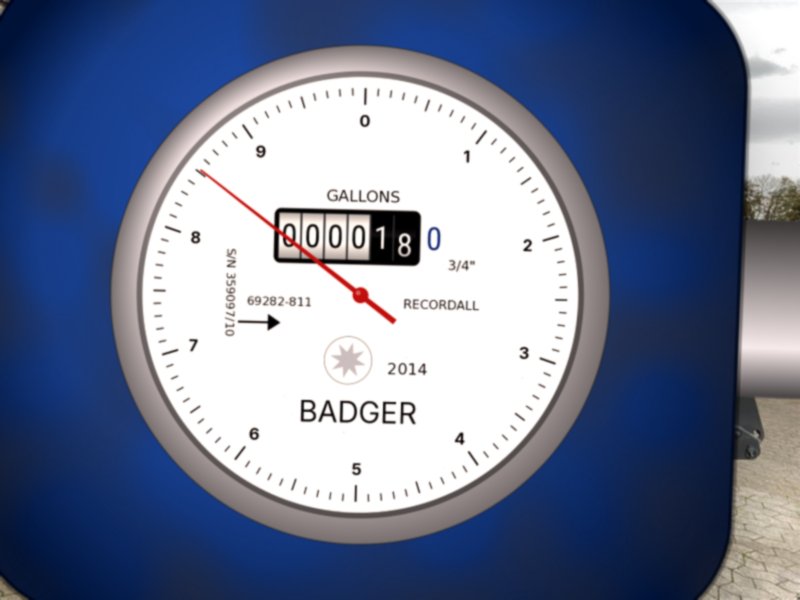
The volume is {"value": 178.5, "unit": "gal"}
